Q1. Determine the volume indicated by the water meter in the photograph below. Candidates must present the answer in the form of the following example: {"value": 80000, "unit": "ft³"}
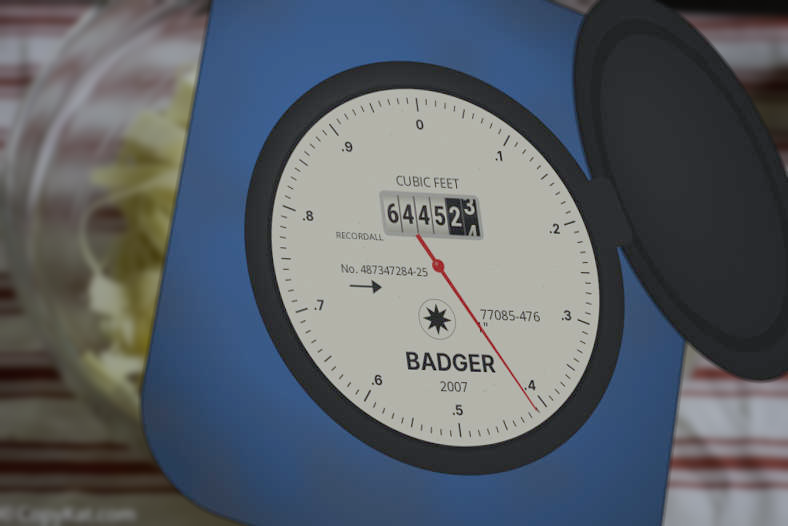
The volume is {"value": 644523.41, "unit": "ft³"}
